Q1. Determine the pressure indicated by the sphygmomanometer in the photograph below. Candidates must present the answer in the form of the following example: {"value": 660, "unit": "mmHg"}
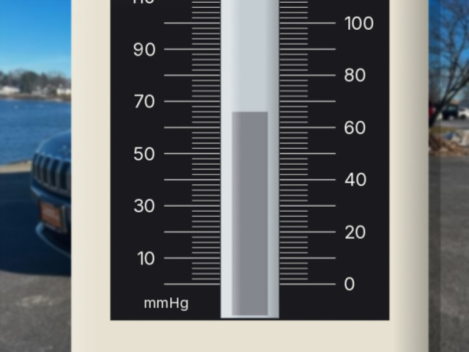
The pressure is {"value": 66, "unit": "mmHg"}
